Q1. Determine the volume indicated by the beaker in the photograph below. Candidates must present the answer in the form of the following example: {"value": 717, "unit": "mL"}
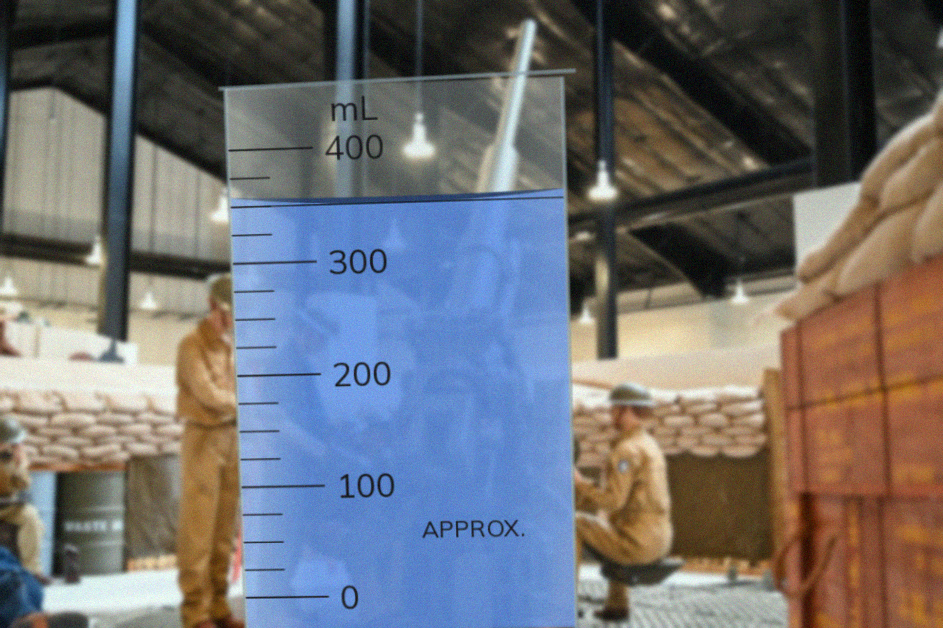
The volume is {"value": 350, "unit": "mL"}
